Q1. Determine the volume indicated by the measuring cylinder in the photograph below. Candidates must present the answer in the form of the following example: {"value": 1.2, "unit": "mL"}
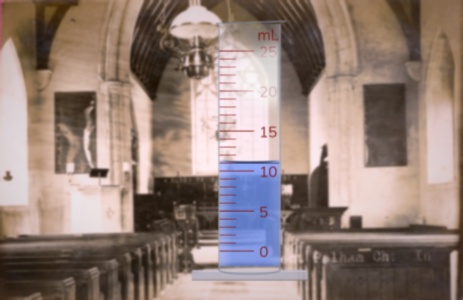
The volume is {"value": 11, "unit": "mL"}
